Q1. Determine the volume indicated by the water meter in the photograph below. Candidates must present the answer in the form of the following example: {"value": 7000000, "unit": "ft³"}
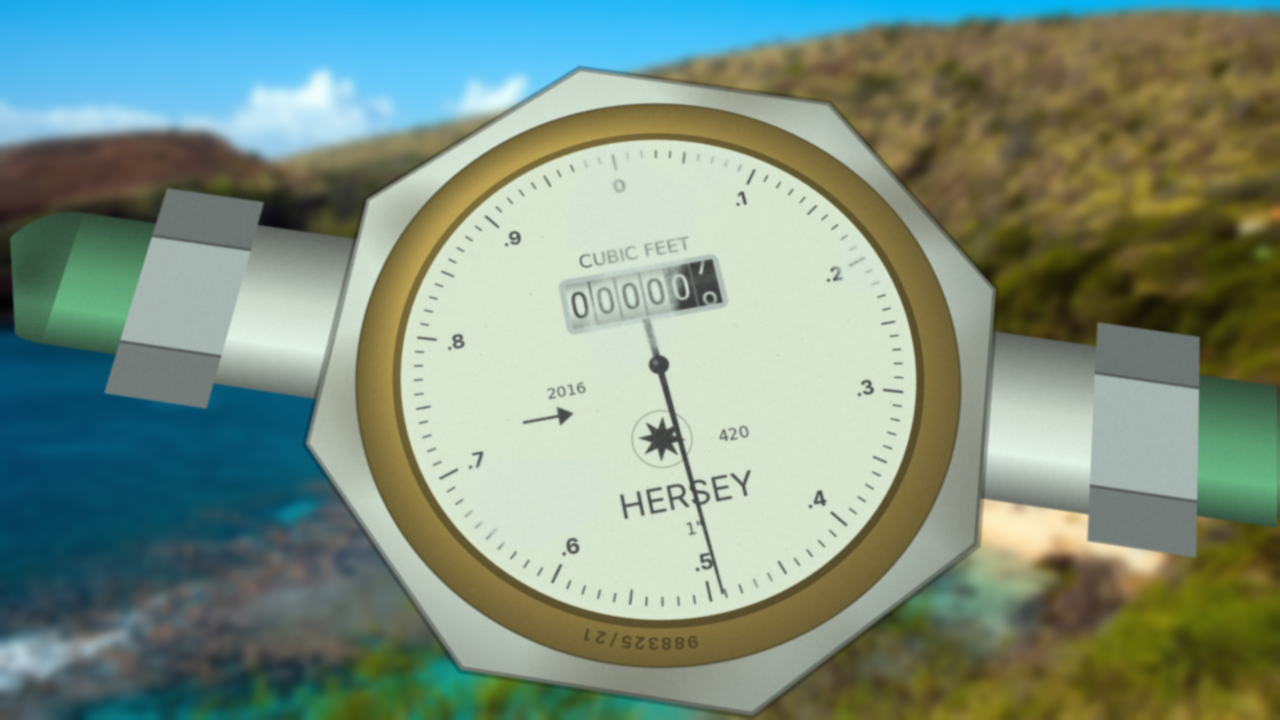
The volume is {"value": 7.49, "unit": "ft³"}
